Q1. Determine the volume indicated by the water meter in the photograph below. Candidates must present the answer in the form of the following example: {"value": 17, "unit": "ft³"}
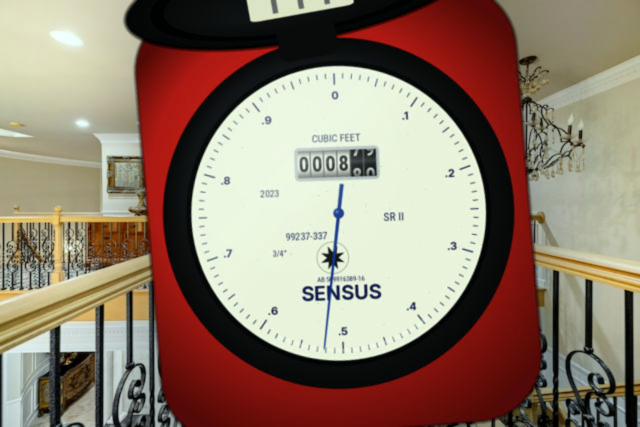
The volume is {"value": 879.52, "unit": "ft³"}
